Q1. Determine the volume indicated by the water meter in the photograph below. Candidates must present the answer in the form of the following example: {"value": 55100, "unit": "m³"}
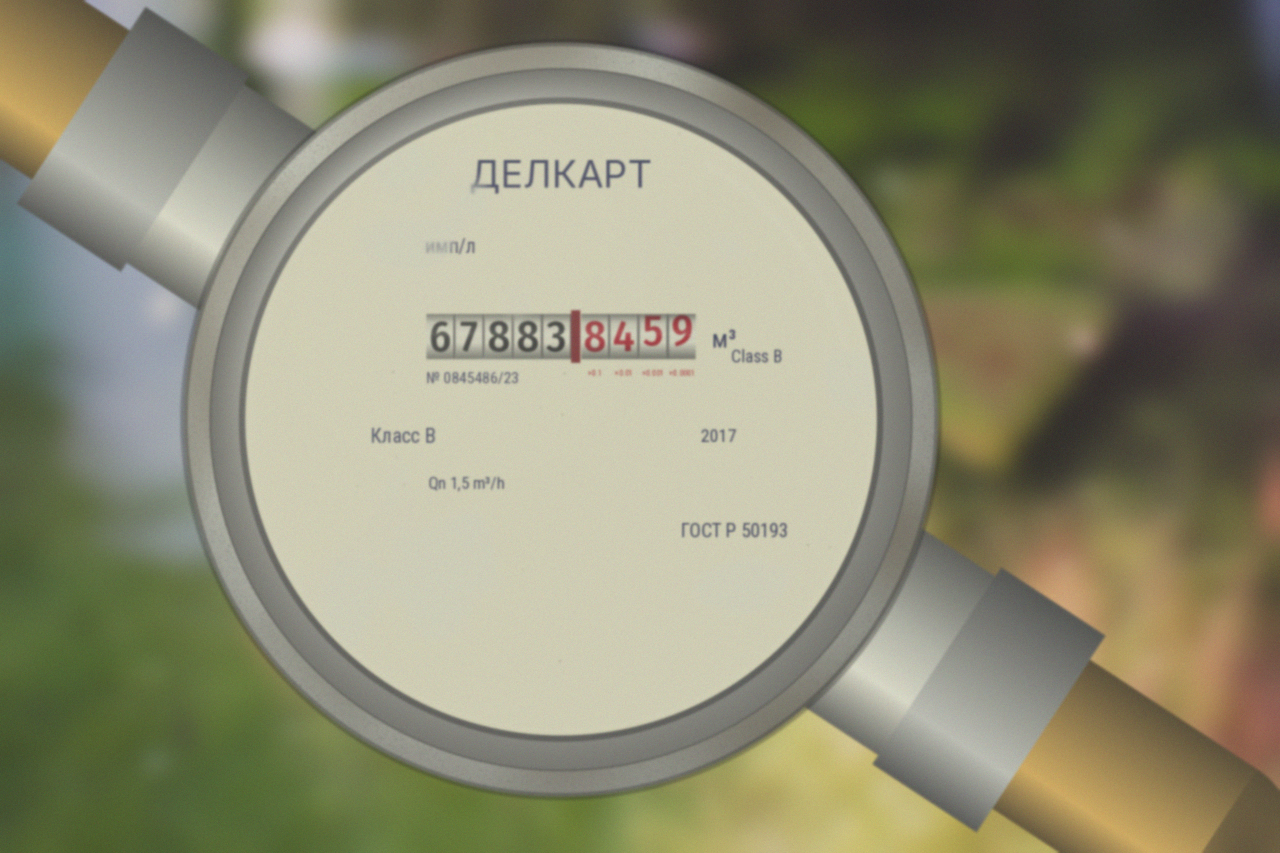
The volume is {"value": 67883.8459, "unit": "m³"}
